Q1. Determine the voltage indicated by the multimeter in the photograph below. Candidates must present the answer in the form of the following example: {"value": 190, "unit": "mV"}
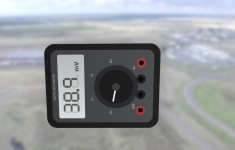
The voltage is {"value": 38.9, "unit": "mV"}
